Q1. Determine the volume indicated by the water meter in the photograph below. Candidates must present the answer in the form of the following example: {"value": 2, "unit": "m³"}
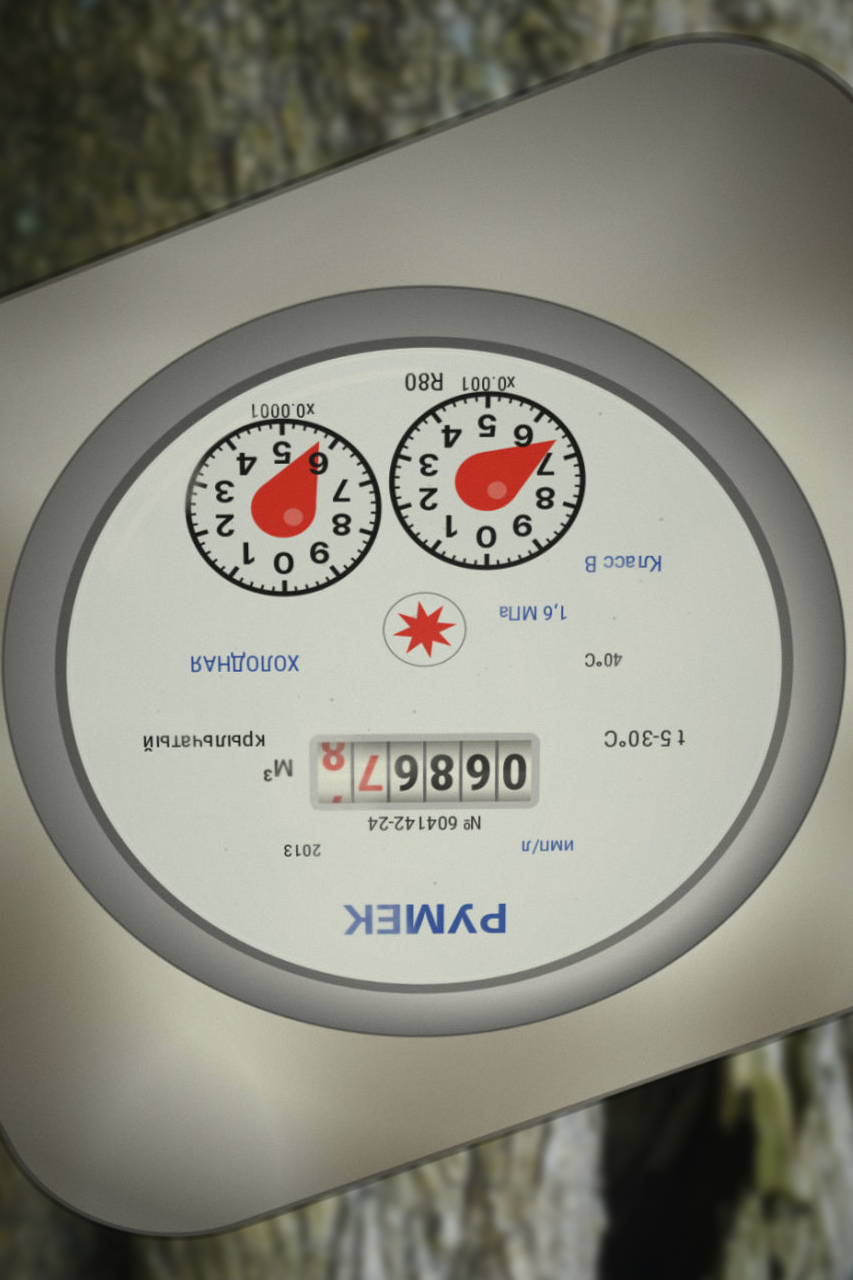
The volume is {"value": 686.7765, "unit": "m³"}
